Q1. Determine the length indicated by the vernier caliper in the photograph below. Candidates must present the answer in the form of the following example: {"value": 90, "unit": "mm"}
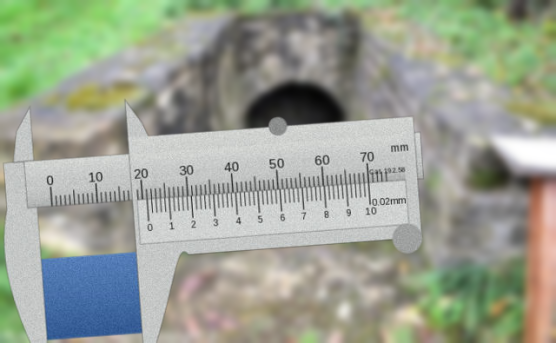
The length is {"value": 21.0, "unit": "mm"}
